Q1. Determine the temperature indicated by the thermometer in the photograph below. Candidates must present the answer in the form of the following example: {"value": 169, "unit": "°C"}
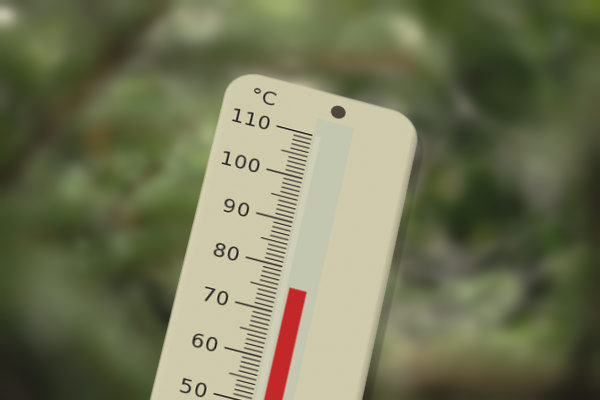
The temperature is {"value": 76, "unit": "°C"}
